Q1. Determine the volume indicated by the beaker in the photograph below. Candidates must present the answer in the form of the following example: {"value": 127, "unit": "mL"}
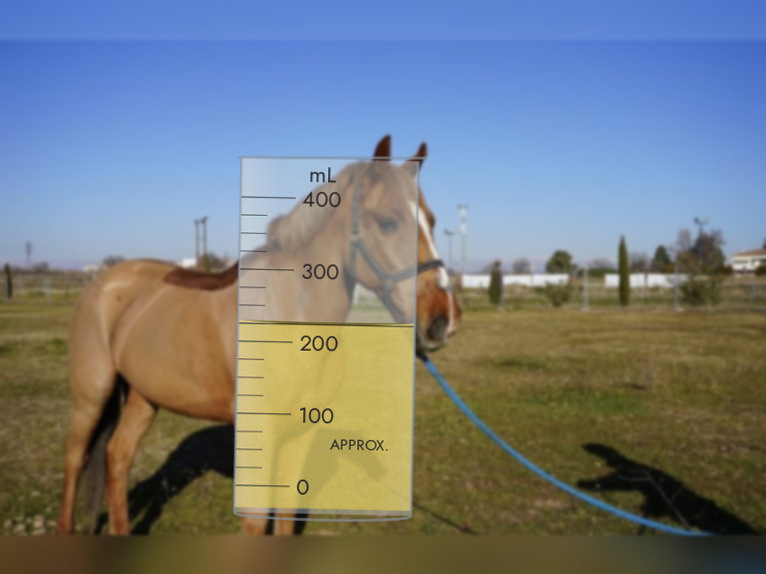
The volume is {"value": 225, "unit": "mL"}
